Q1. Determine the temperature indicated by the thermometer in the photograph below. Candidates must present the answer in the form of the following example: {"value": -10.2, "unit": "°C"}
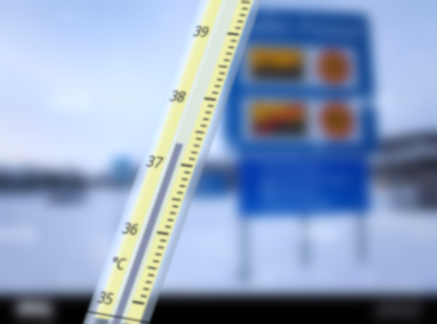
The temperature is {"value": 37.3, "unit": "°C"}
